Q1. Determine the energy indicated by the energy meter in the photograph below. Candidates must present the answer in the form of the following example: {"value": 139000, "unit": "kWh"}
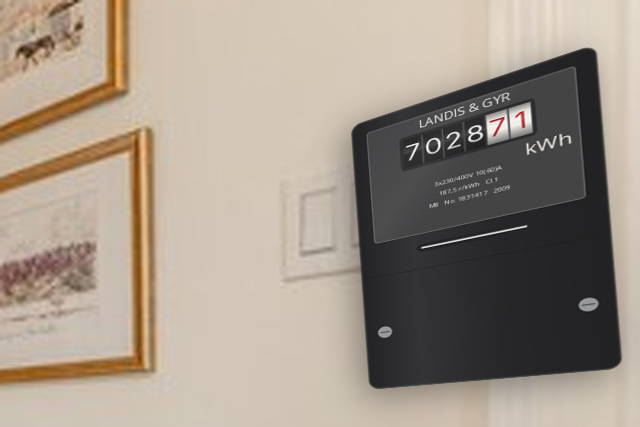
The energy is {"value": 7028.71, "unit": "kWh"}
